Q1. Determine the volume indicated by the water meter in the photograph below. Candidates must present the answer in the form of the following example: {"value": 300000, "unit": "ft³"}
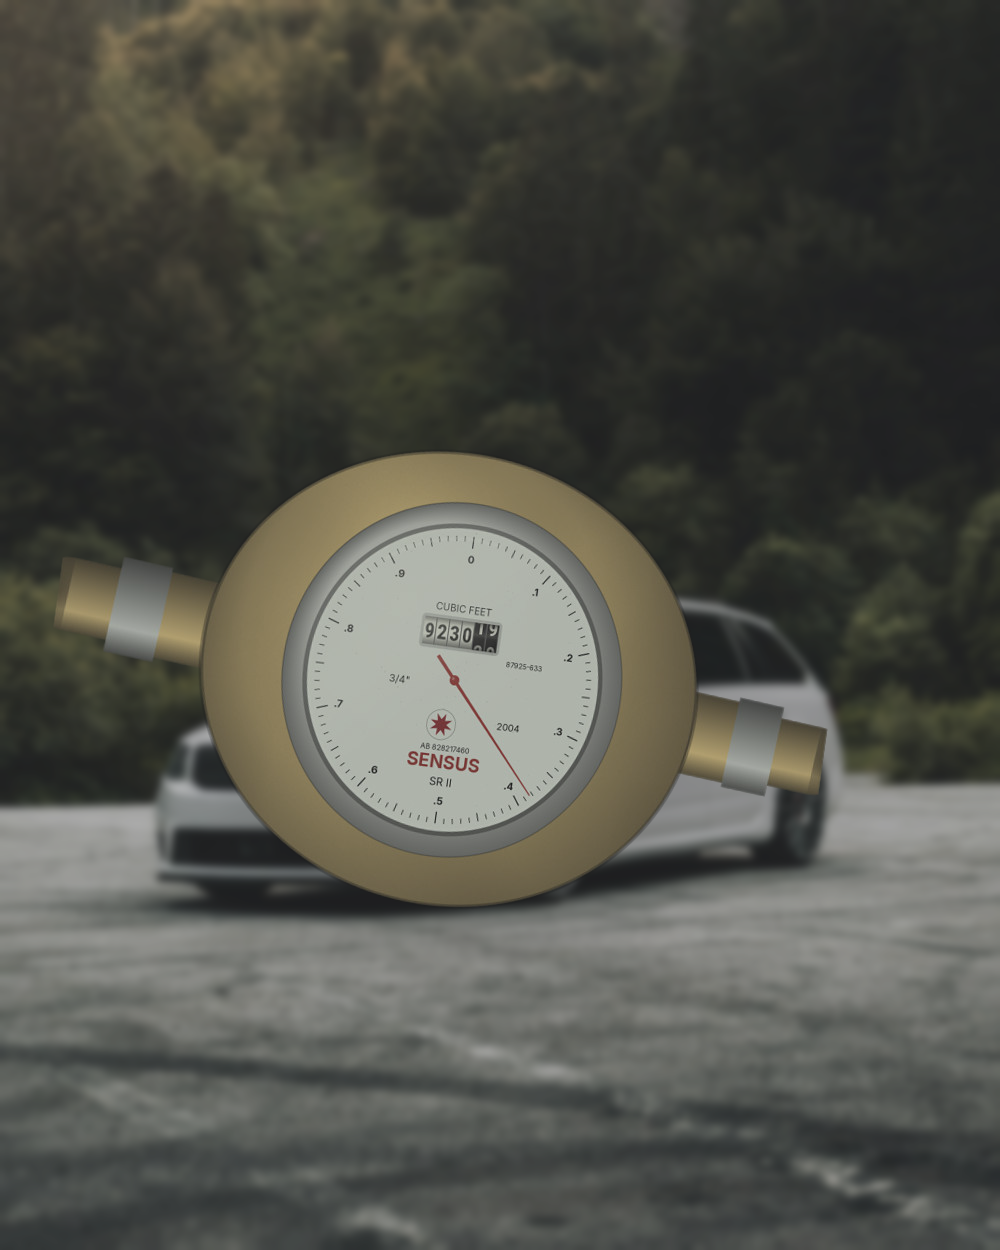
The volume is {"value": 923019.38, "unit": "ft³"}
